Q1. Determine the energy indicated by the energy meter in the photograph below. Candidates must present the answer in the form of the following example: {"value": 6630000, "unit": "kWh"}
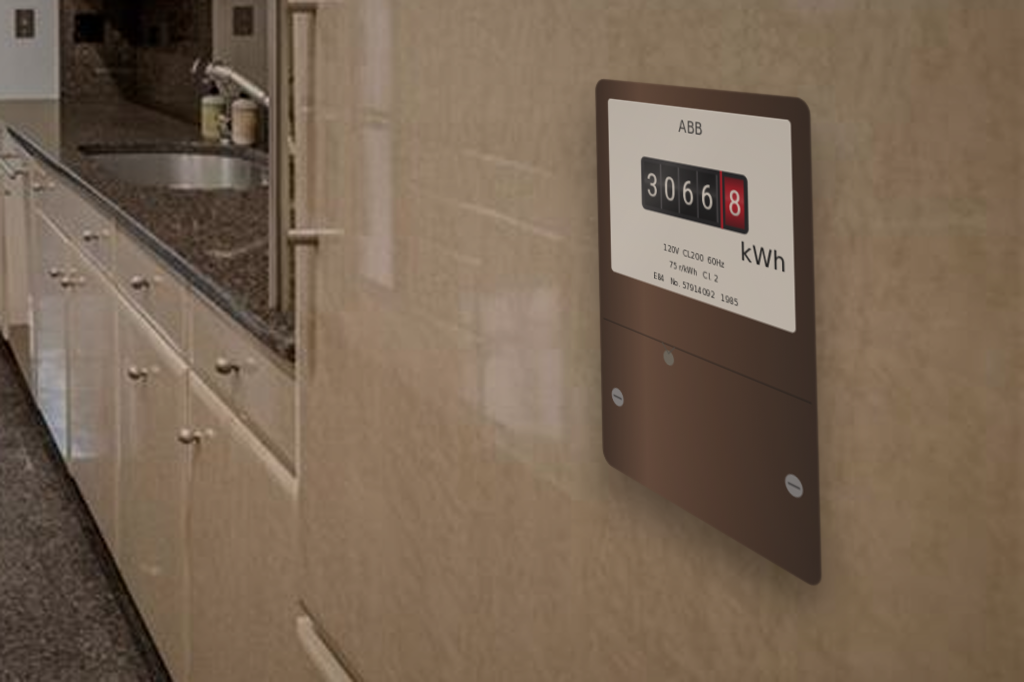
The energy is {"value": 3066.8, "unit": "kWh"}
